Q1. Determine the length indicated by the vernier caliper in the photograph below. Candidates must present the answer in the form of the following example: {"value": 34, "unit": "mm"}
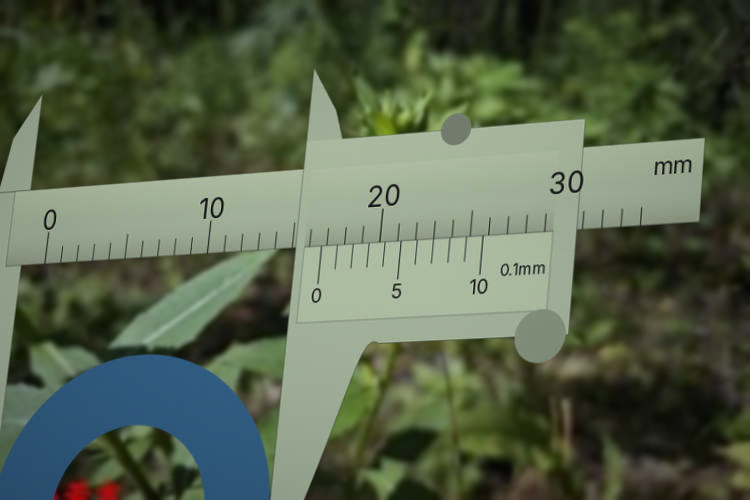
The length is {"value": 16.7, "unit": "mm"}
